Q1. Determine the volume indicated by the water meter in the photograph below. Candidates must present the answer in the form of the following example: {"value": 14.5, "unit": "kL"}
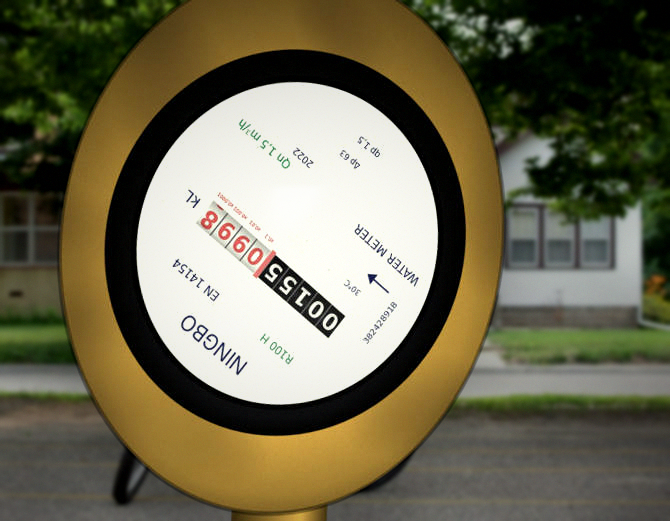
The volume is {"value": 155.0998, "unit": "kL"}
